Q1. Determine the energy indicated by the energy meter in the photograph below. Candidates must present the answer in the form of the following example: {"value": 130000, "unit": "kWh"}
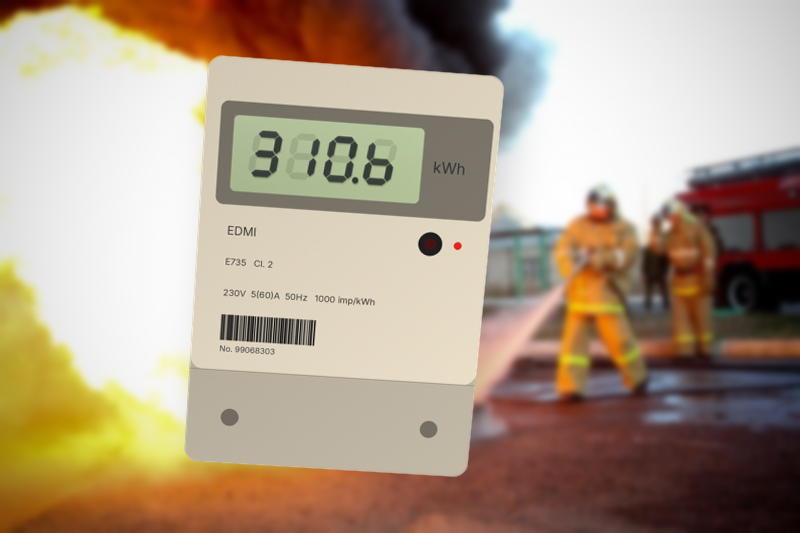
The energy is {"value": 310.6, "unit": "kWh"}
